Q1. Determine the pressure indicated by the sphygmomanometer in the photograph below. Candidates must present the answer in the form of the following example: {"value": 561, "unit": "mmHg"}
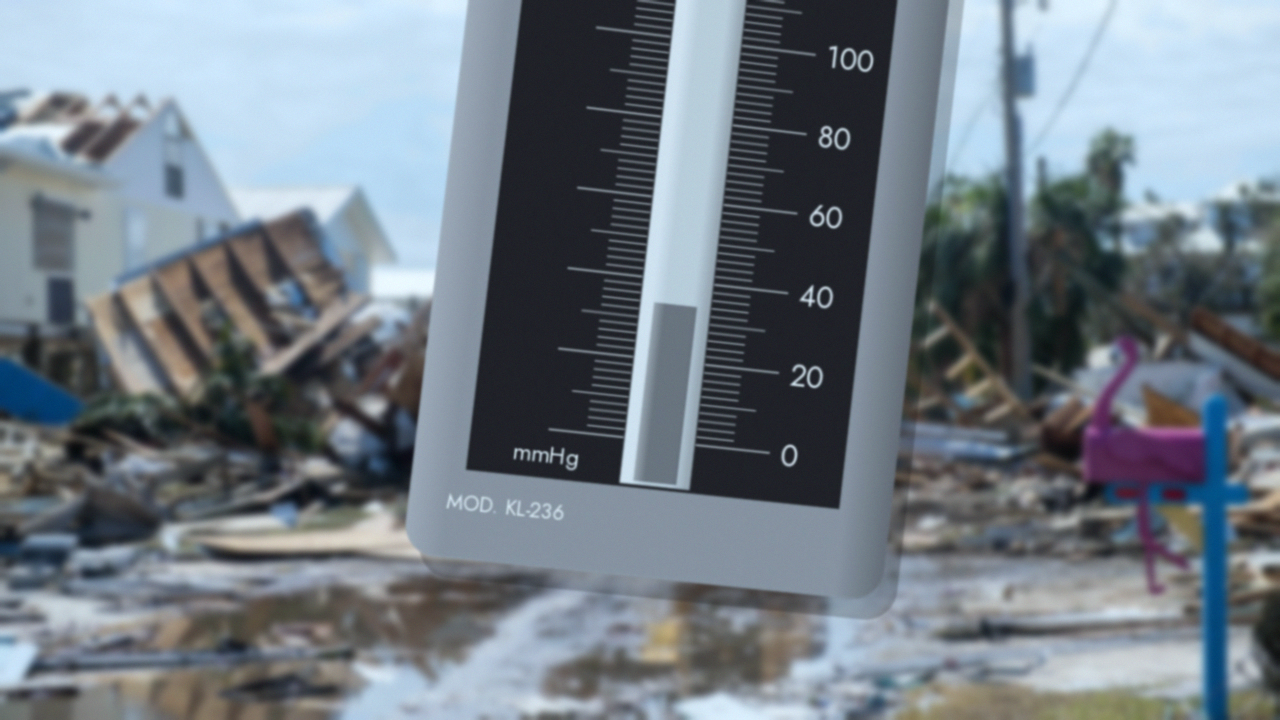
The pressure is {"value": 34, "unit": "mmHg"}
